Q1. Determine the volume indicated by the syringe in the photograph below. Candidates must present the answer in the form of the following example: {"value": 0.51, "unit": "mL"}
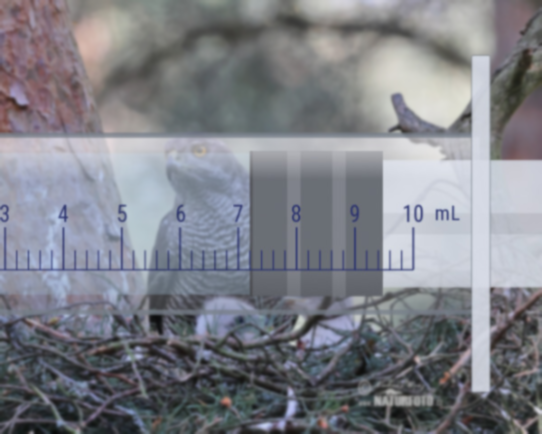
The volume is {"value": 7.2, "unit": "mL"}
